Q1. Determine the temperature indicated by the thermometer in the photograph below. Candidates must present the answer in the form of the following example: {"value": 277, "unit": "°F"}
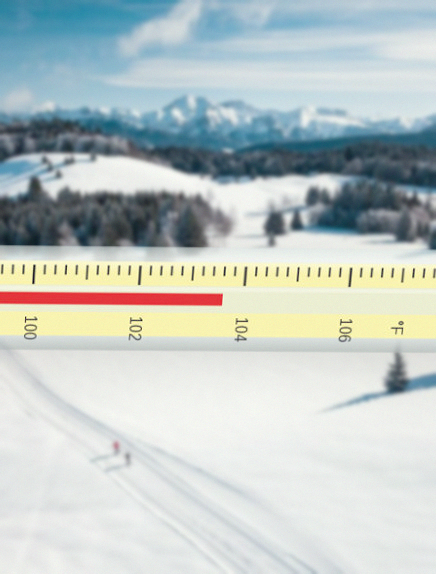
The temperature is {"value": 103.6, "unit": "°F"}
